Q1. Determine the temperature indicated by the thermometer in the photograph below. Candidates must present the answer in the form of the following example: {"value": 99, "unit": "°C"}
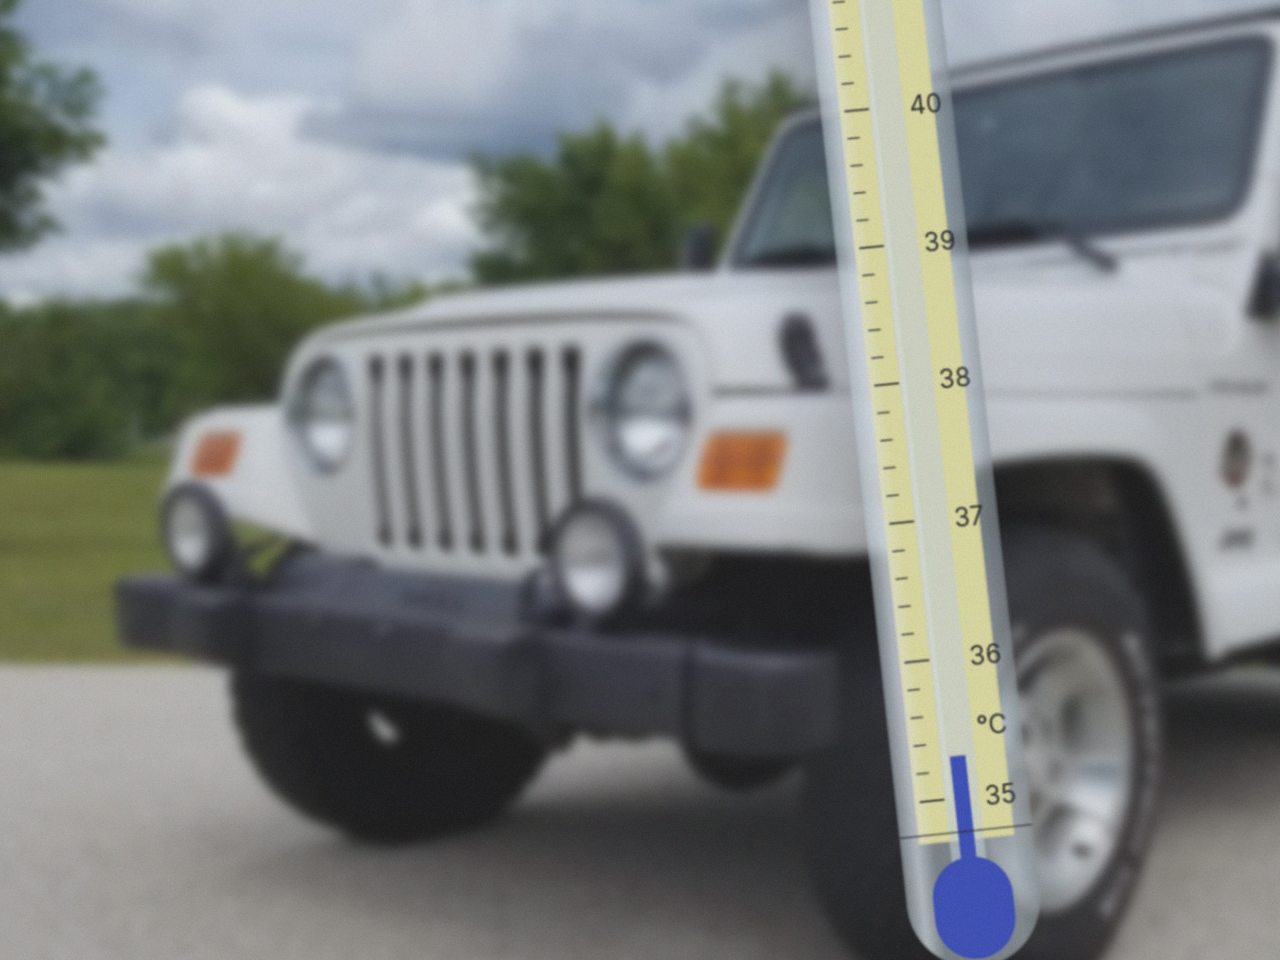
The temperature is {"value": 35.3, "unit": "°C"}
